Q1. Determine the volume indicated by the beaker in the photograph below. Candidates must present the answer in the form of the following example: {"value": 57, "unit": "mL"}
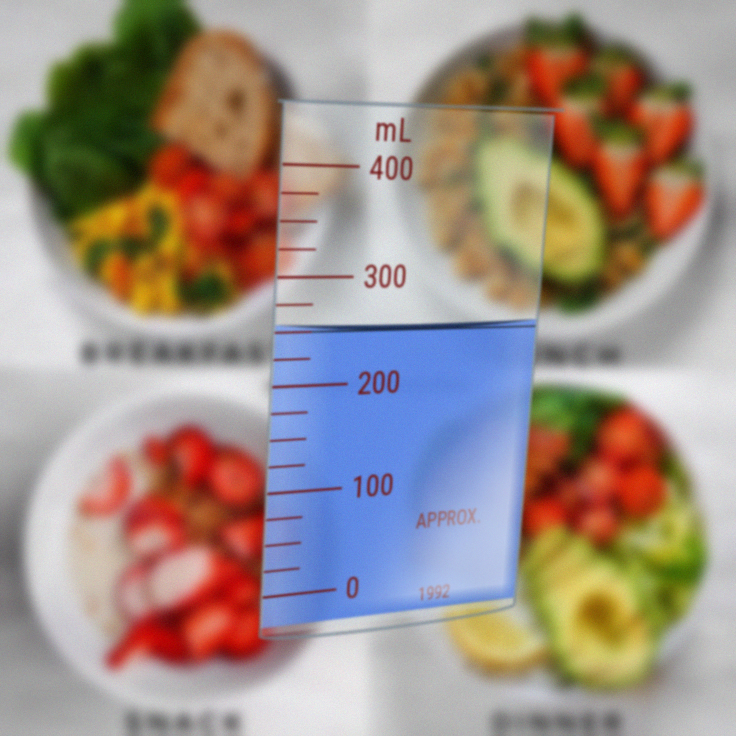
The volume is {"value": 250, "unit": "mL"}
